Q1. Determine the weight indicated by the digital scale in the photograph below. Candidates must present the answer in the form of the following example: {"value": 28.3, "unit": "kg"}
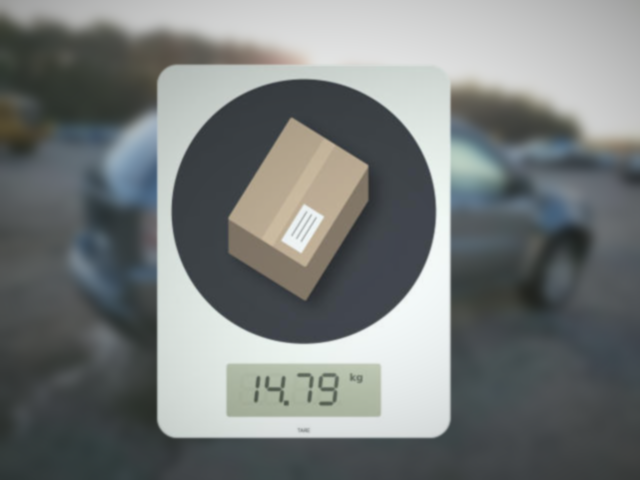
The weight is {"value": 14.79, "unit": "kg"}
